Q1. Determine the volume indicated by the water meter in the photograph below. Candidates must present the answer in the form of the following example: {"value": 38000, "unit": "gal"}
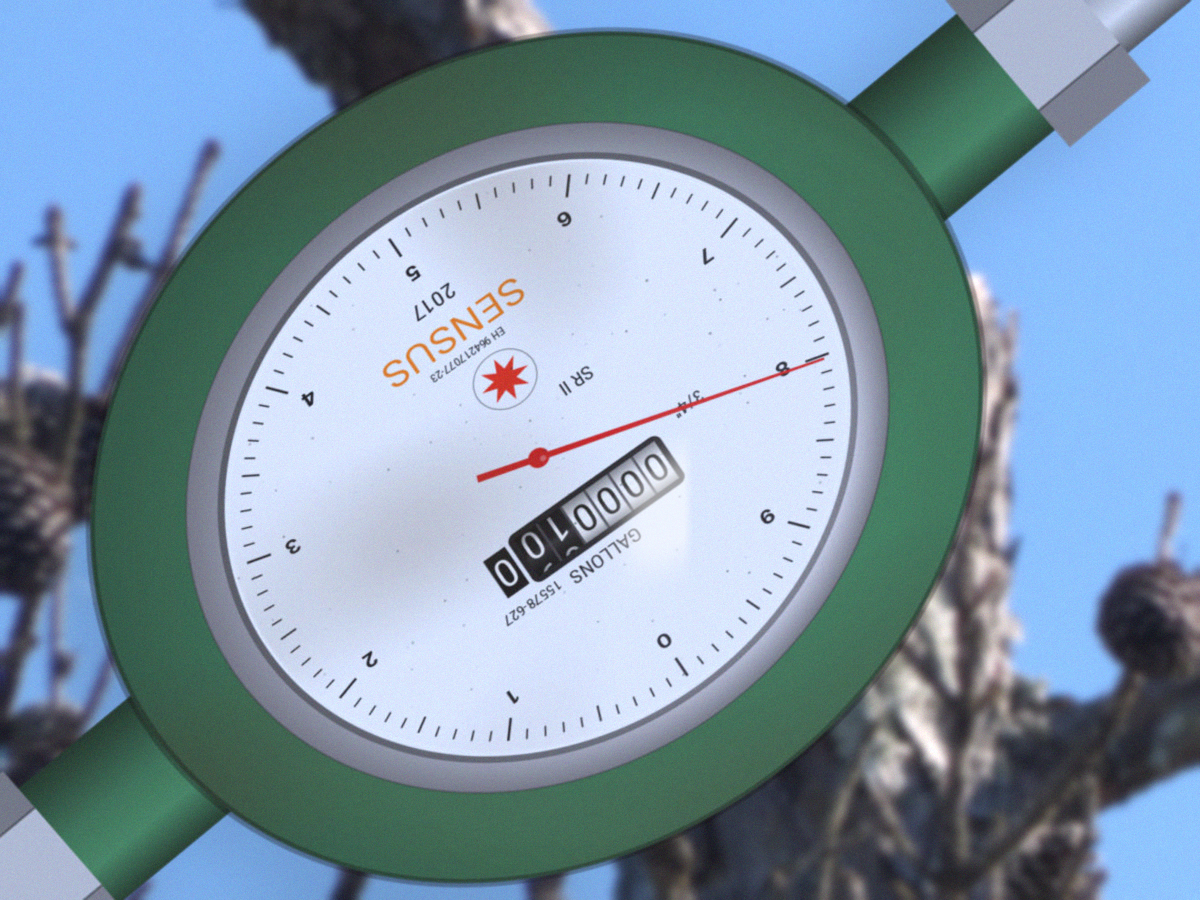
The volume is {"value": 98.0, "unit": "gal"}
